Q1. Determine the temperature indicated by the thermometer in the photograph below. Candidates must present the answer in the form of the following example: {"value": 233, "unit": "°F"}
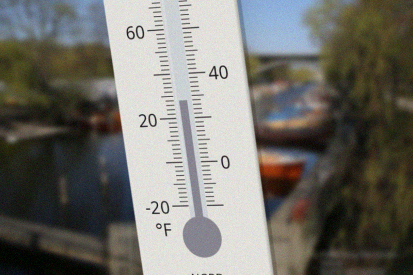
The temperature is {"value": 28, "unit": "°F"}
